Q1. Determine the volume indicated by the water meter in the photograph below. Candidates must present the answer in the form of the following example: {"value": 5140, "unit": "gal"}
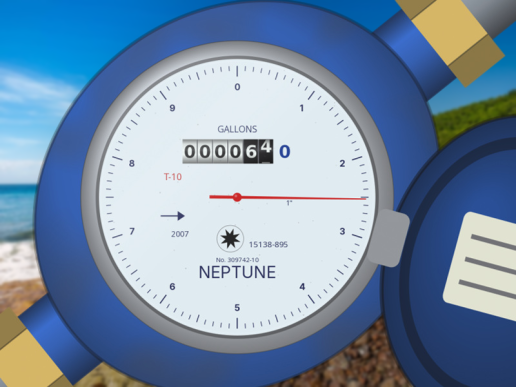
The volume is {"value": 642.5, "unit": "gal"}
